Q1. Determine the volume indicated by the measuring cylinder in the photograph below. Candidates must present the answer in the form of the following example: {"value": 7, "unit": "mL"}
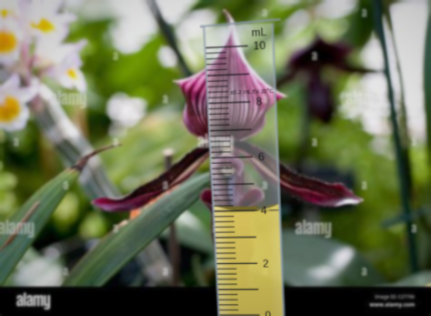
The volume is {"value": 4, "unit": "mL"}
